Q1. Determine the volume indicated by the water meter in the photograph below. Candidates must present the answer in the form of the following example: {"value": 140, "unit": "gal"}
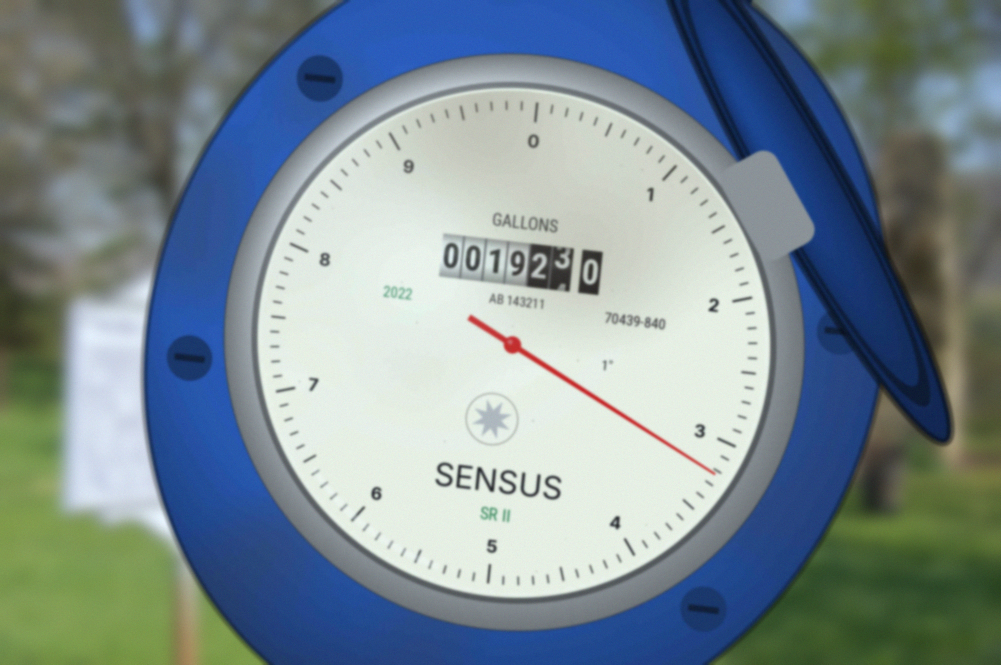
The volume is {"value": 19233.2, "unit": "gal"}
